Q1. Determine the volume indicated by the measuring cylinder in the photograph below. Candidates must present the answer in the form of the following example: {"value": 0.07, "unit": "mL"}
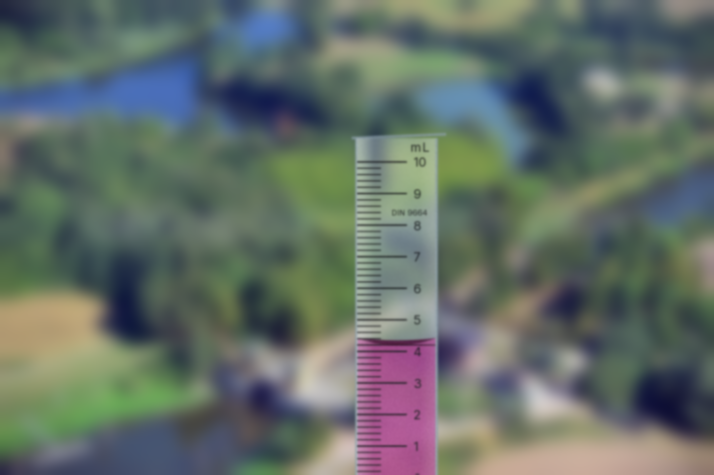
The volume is {"value": 4.2, "unit": "mL"}
